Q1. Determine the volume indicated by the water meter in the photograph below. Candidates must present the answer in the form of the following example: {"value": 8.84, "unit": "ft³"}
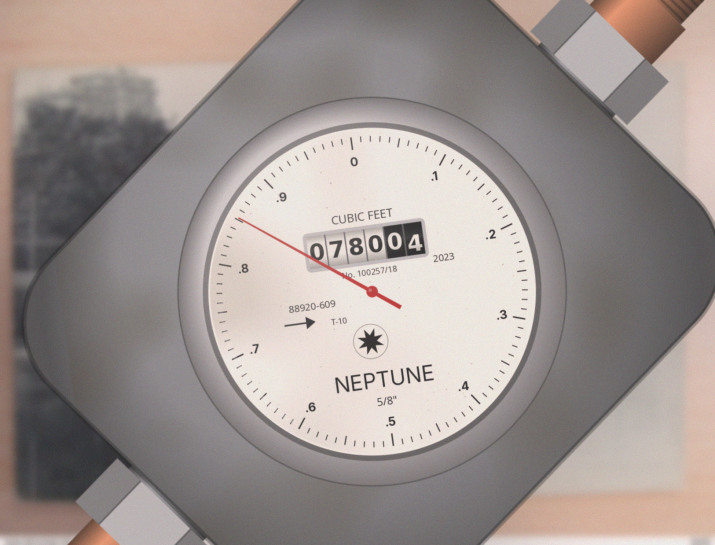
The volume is {"value": 78003.85, "unit": "ft³"}
